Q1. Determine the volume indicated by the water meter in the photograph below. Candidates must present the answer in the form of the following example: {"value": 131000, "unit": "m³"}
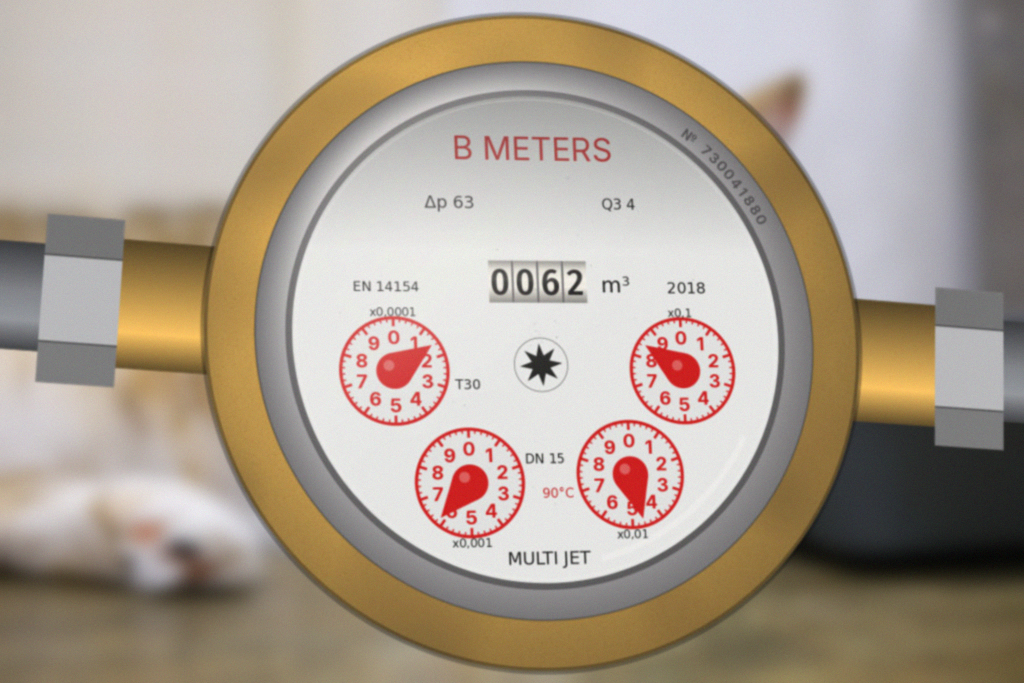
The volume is {"value": 62.8461, "unit": "m³"}
